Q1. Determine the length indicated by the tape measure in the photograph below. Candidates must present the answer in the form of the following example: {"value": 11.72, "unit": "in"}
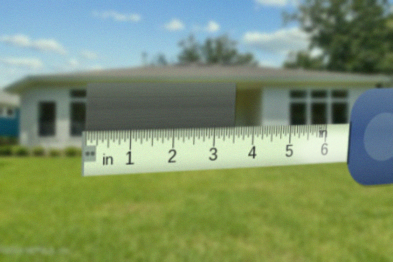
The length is {"value": 3.5, "unit": "in"}
